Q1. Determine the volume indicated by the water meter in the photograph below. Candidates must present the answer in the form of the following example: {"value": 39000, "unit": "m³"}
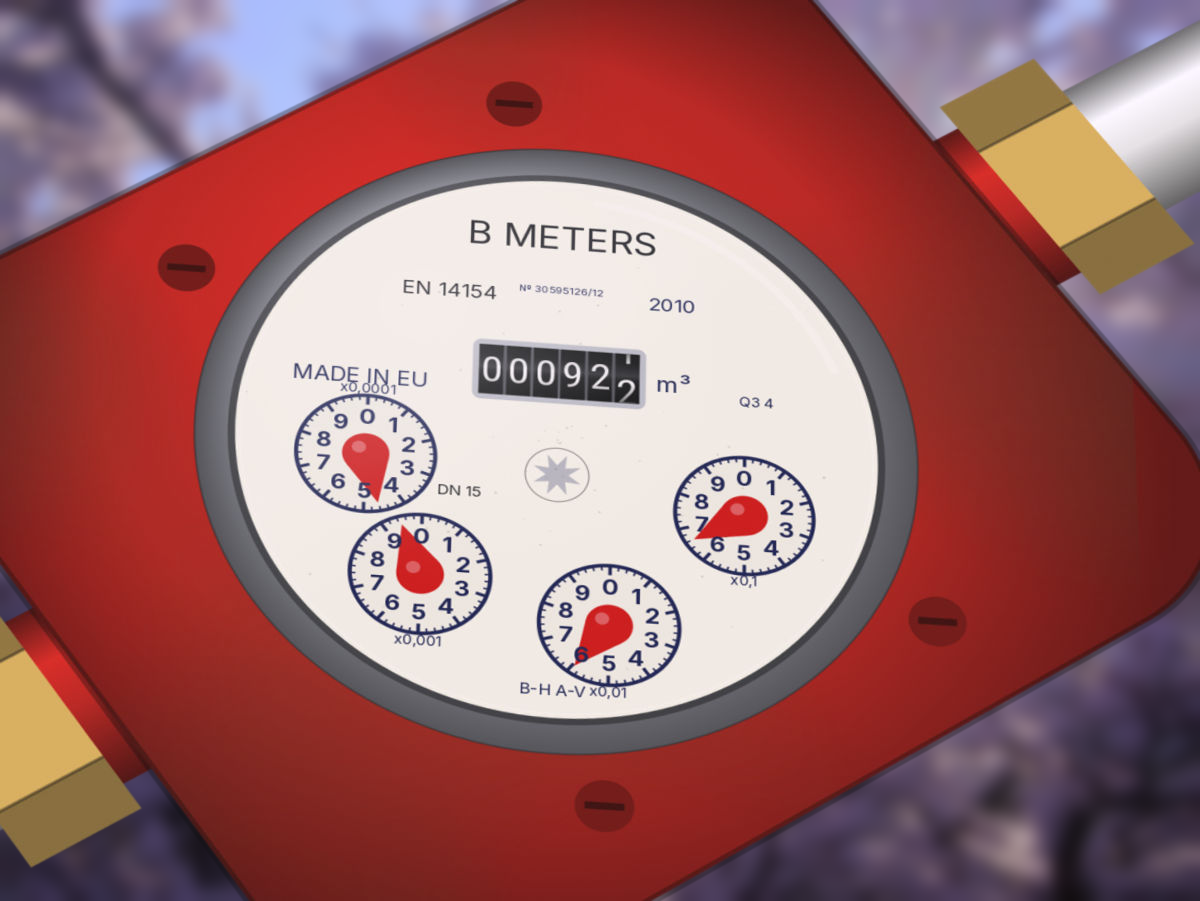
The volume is {"value": 921.6594, "unit": "m³"}
